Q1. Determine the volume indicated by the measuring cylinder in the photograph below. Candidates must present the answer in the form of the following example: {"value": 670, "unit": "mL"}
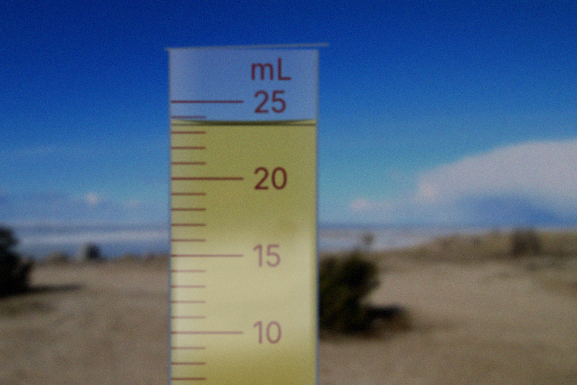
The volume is {"value": 23.5, "unit": "mL"}
